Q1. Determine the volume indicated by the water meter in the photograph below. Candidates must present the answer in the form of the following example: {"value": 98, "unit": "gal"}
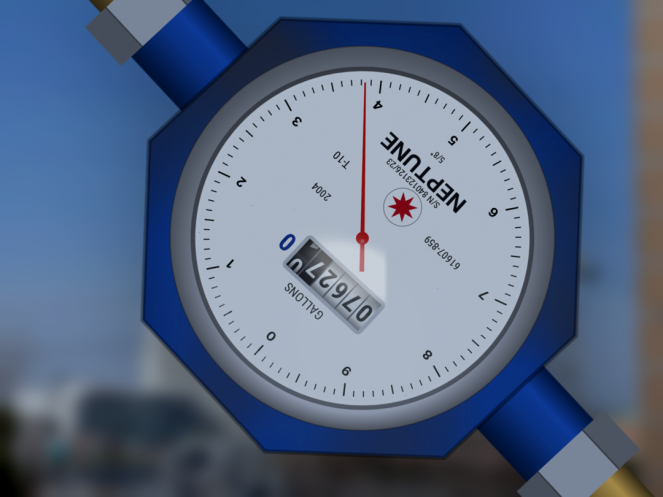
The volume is {"value": 762703.8, "unit": "gal"}
